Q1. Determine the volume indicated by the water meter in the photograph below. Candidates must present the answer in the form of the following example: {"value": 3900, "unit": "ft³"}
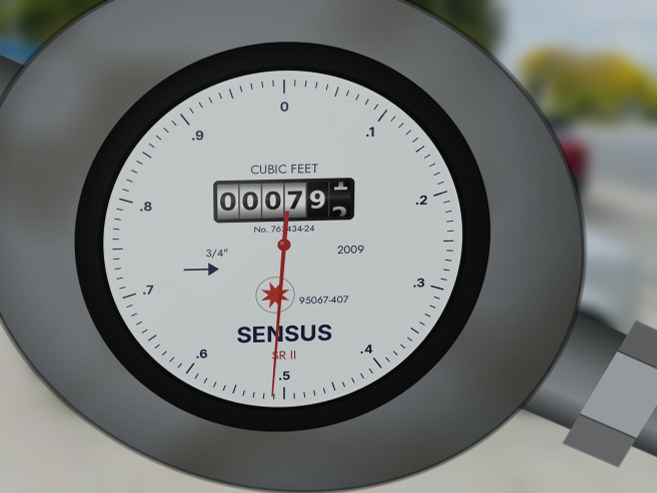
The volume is {"value": 791.51, "unit": "ft³"}
